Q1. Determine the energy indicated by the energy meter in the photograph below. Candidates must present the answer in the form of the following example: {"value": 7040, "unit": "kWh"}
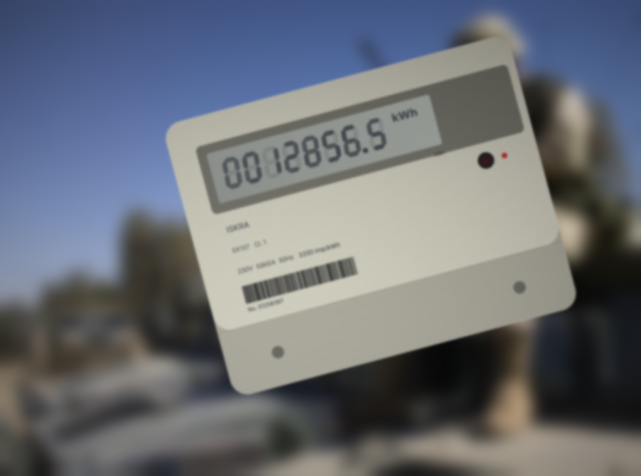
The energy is {"value": 12856.5, "unit": "kWh"}
